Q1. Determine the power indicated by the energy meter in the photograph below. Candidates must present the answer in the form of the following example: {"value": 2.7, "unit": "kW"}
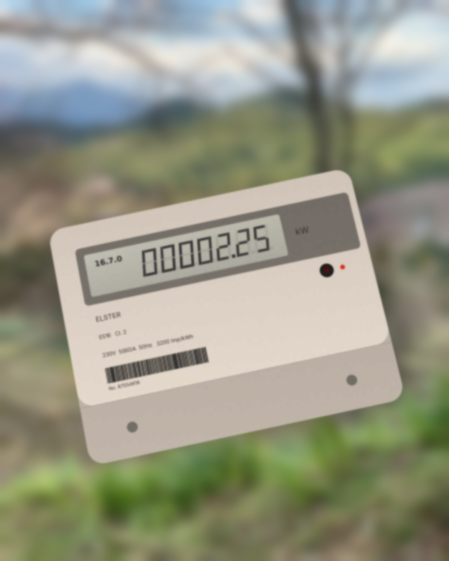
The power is {"value": 2.25, "unit": "kW"}
